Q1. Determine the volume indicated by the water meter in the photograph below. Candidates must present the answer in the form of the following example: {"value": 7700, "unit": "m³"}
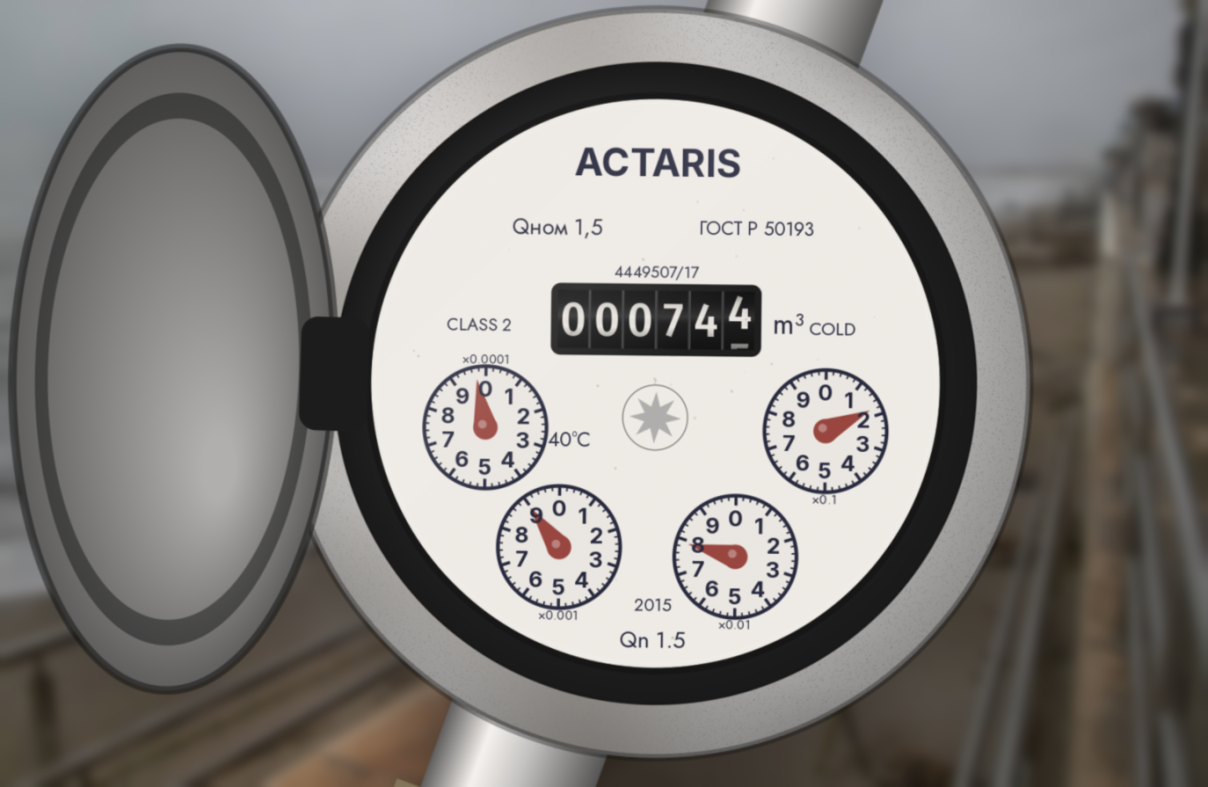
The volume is {"value": 744.1789, "unit": "m³"}
